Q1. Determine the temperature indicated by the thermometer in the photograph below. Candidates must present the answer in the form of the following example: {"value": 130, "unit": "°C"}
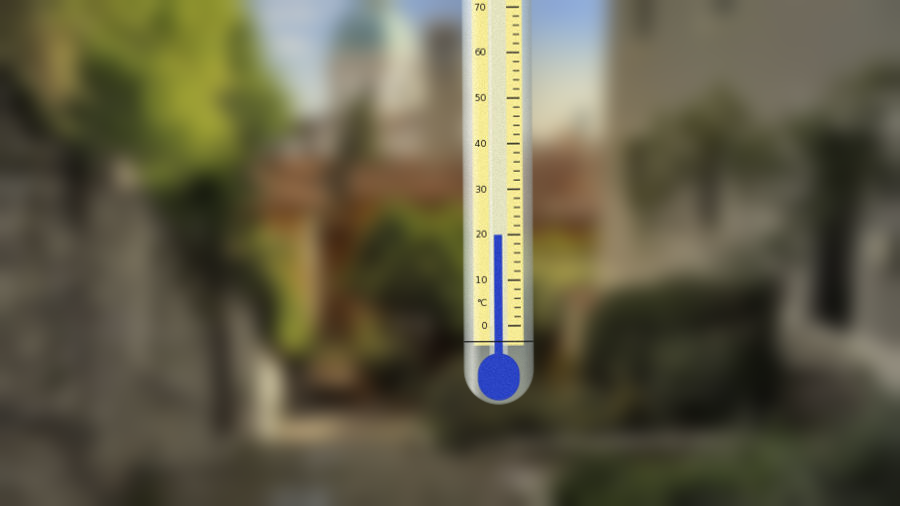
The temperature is {"value": 20, "unit": "°C"}
